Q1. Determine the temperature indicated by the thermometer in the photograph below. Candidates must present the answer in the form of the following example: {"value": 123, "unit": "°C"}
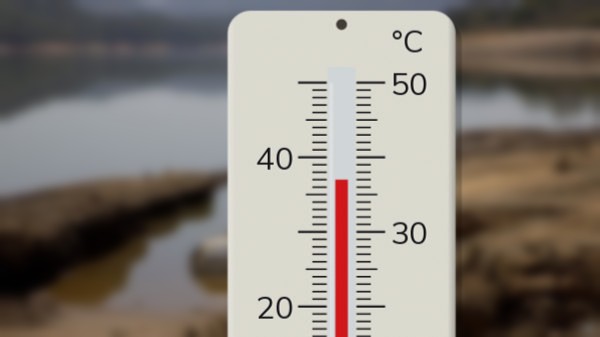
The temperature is {"value": 37, "unit": "°C"}
